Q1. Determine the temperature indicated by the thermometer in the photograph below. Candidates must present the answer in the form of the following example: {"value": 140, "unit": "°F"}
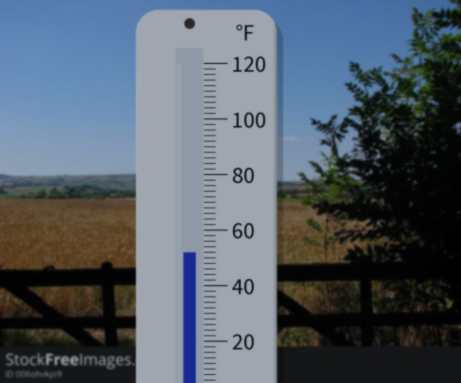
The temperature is {"value": 52, "unit": "°F"}
